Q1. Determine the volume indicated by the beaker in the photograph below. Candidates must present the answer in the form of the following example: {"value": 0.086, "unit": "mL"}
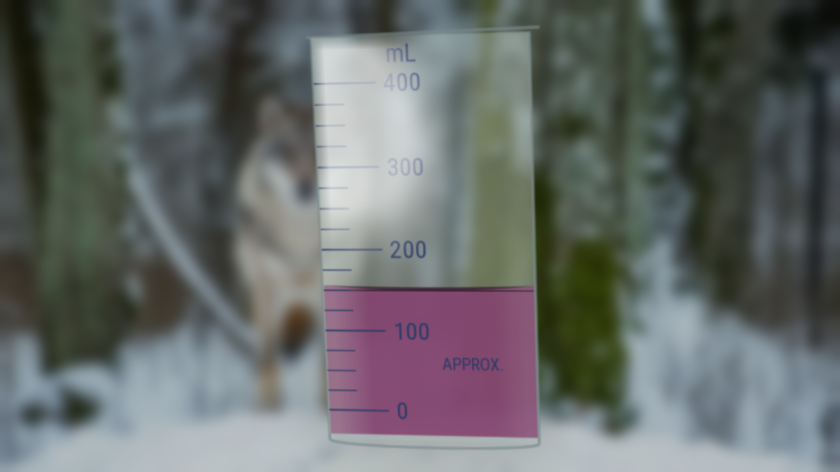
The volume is {"value": 150, "unit": "mL"}
